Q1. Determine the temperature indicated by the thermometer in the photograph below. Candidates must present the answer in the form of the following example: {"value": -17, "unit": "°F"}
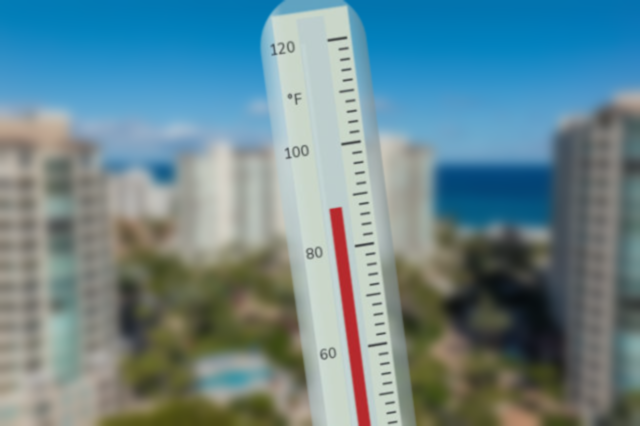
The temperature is {"value": 88, "unit": "°F"}
